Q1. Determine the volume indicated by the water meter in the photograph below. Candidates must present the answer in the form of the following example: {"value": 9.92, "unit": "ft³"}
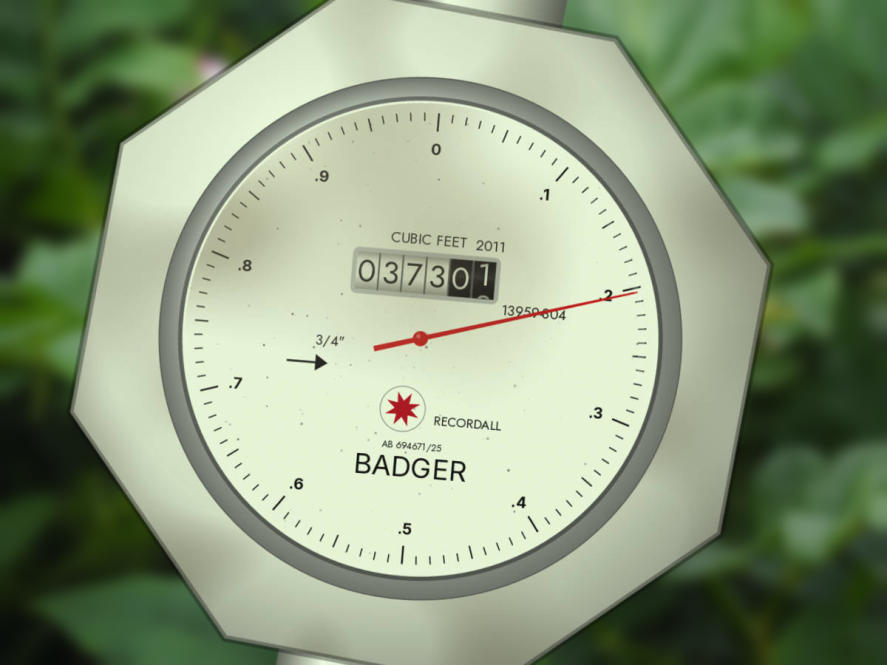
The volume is {"value": 37301.20, "unit": "ft³"}
